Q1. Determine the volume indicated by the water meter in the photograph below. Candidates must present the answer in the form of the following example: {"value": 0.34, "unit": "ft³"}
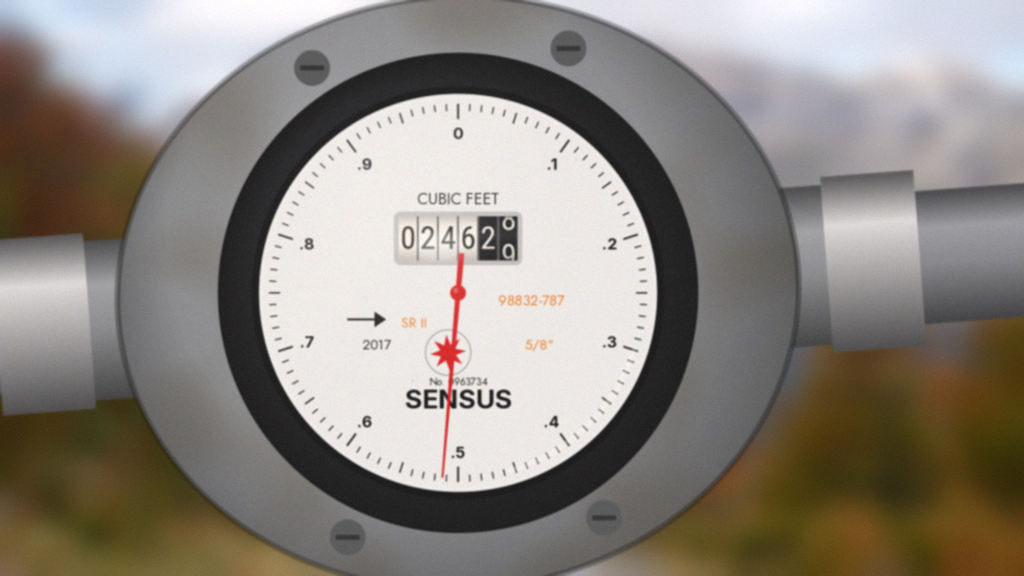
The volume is {"value": 24628.51, "unit": "ft³"}
